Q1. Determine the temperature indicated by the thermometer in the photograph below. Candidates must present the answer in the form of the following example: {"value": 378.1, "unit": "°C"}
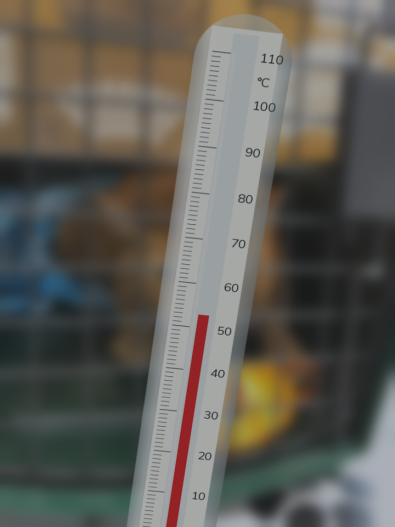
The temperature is {"value": 53, "unit": "°C"}
